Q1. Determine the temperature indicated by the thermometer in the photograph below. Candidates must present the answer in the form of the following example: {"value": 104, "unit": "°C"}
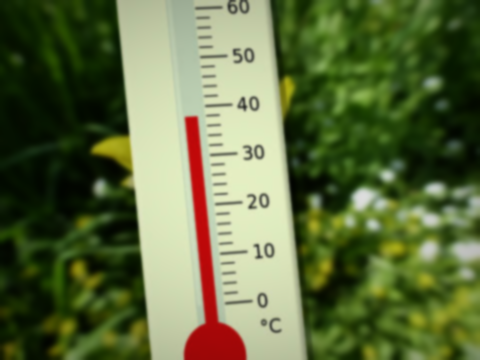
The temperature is {"value": 38, "unit": "°C"}
